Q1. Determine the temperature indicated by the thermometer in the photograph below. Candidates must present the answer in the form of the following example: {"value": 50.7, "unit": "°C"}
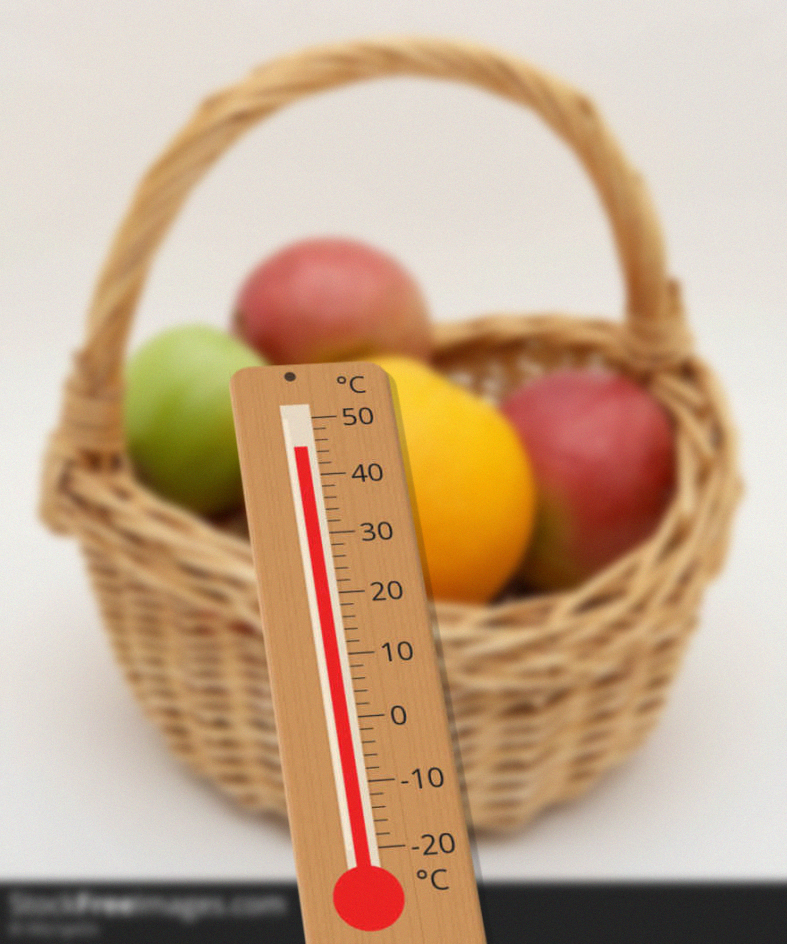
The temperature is {"value": 45, "unit": "°C"}
